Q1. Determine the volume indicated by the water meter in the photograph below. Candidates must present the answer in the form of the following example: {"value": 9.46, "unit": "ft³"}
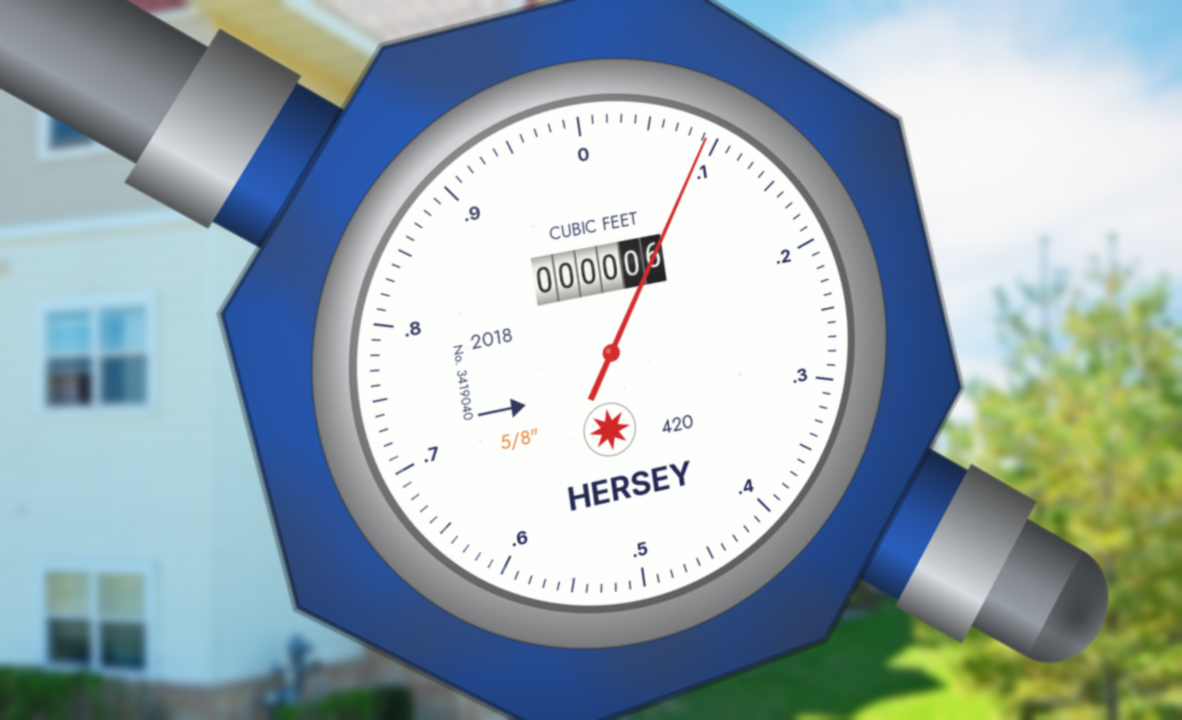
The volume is {"value": 6.09, "unit": "ft³"}
